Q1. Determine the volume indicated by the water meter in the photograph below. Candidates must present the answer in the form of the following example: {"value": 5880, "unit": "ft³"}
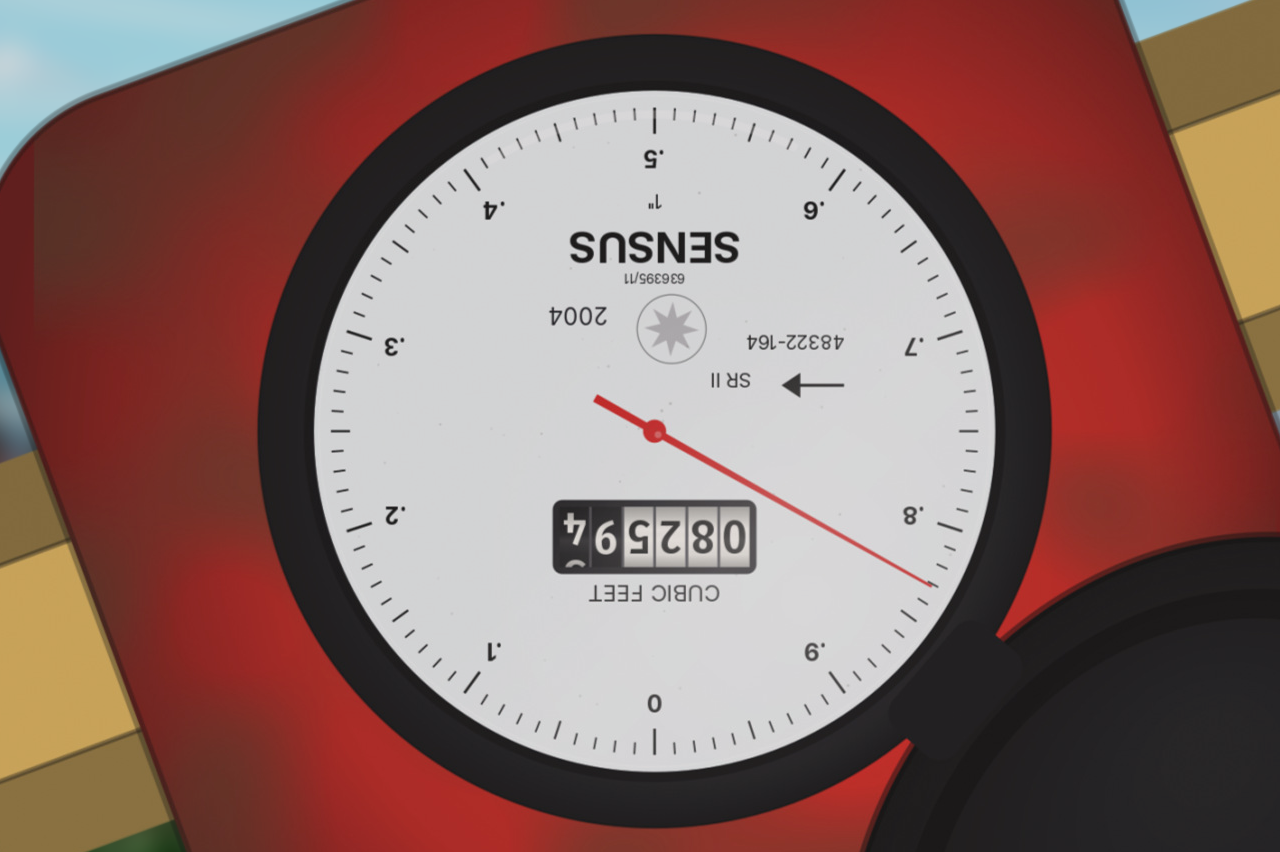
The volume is {"value": 82593.83, "unit": "ft³"}
